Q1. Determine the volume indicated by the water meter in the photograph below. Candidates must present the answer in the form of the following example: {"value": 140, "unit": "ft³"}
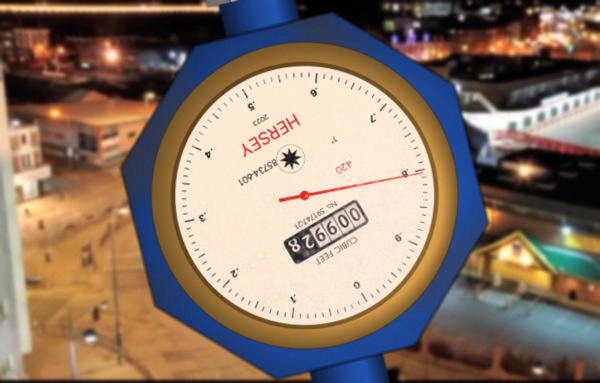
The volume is {"value": 9927.80, "unit": "ft³"}
